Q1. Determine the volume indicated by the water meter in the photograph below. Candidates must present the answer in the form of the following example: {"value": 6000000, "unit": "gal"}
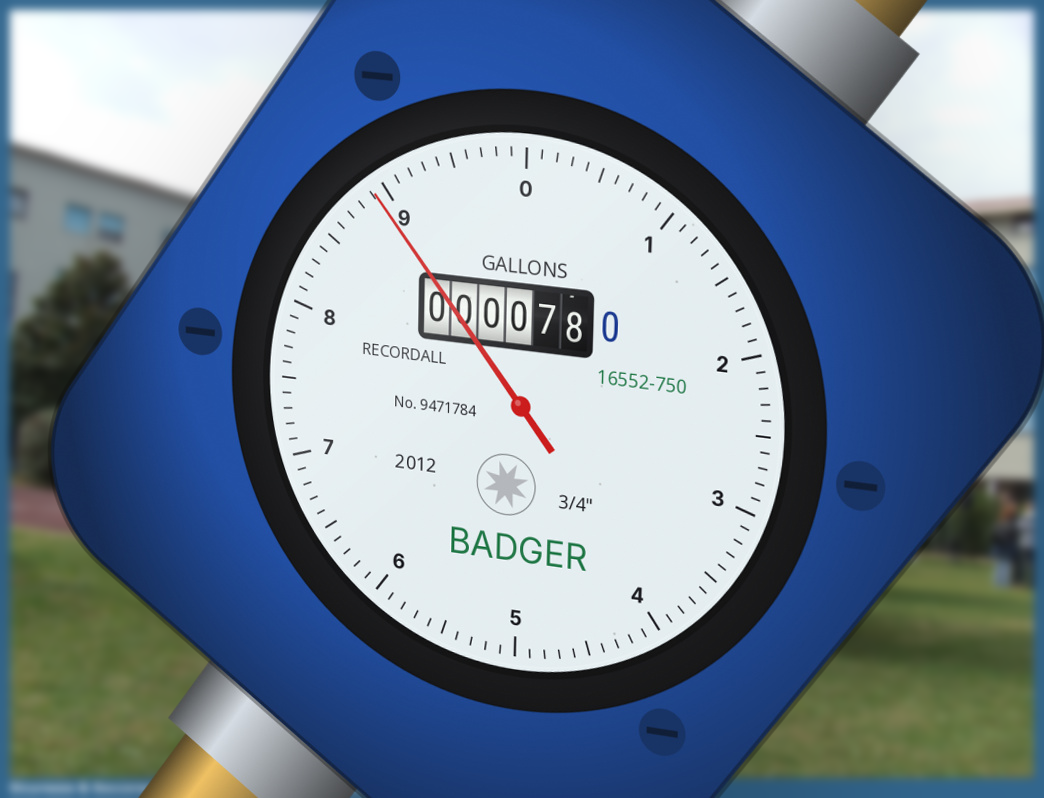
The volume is {"value": 778.9, "unit": "gal"}
